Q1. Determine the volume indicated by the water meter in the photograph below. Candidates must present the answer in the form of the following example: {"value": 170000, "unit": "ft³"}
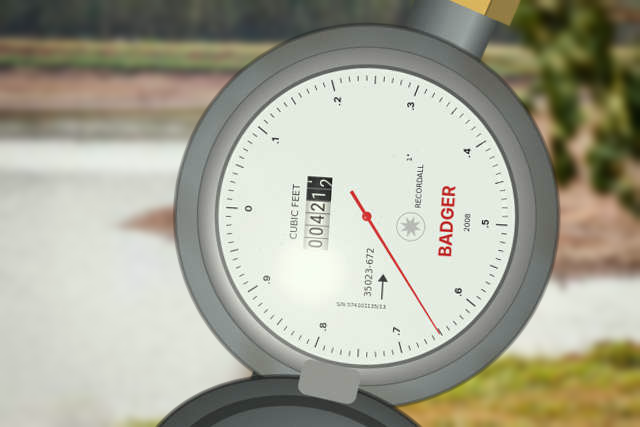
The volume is {"value": 4211.65, "unit": "ft³"}
